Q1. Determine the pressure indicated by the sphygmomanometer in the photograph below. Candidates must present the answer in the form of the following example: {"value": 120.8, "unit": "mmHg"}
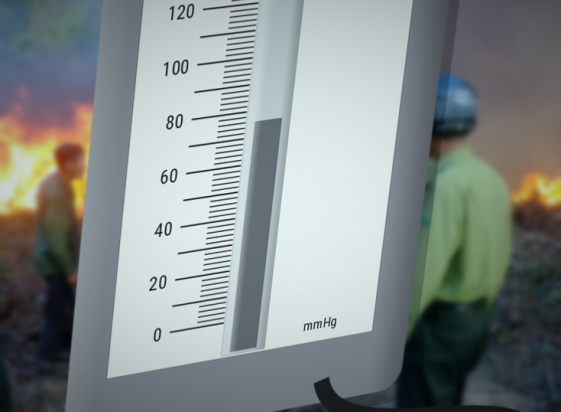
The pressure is {"value": 76, "unit": "mmHg"}
